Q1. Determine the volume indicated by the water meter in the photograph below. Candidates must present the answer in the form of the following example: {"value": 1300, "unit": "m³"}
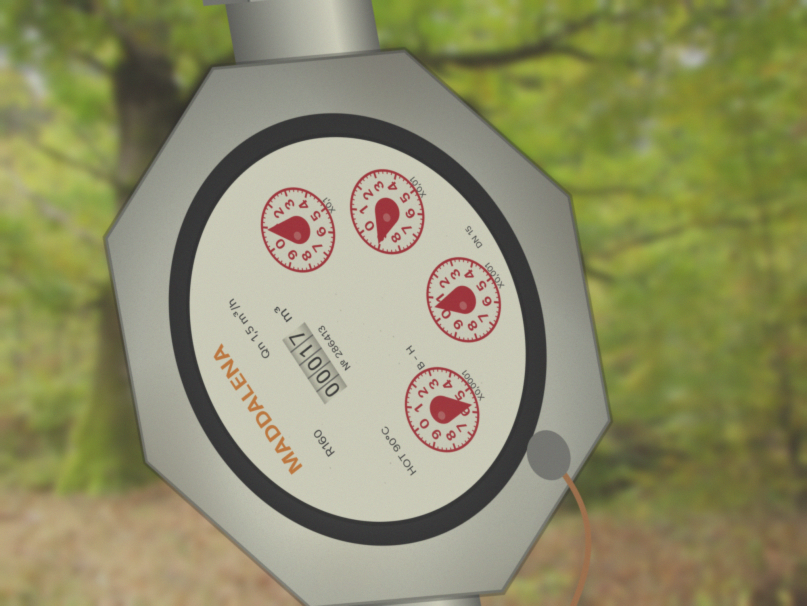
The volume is {"value": 17.0905, "unit": "m³"}
